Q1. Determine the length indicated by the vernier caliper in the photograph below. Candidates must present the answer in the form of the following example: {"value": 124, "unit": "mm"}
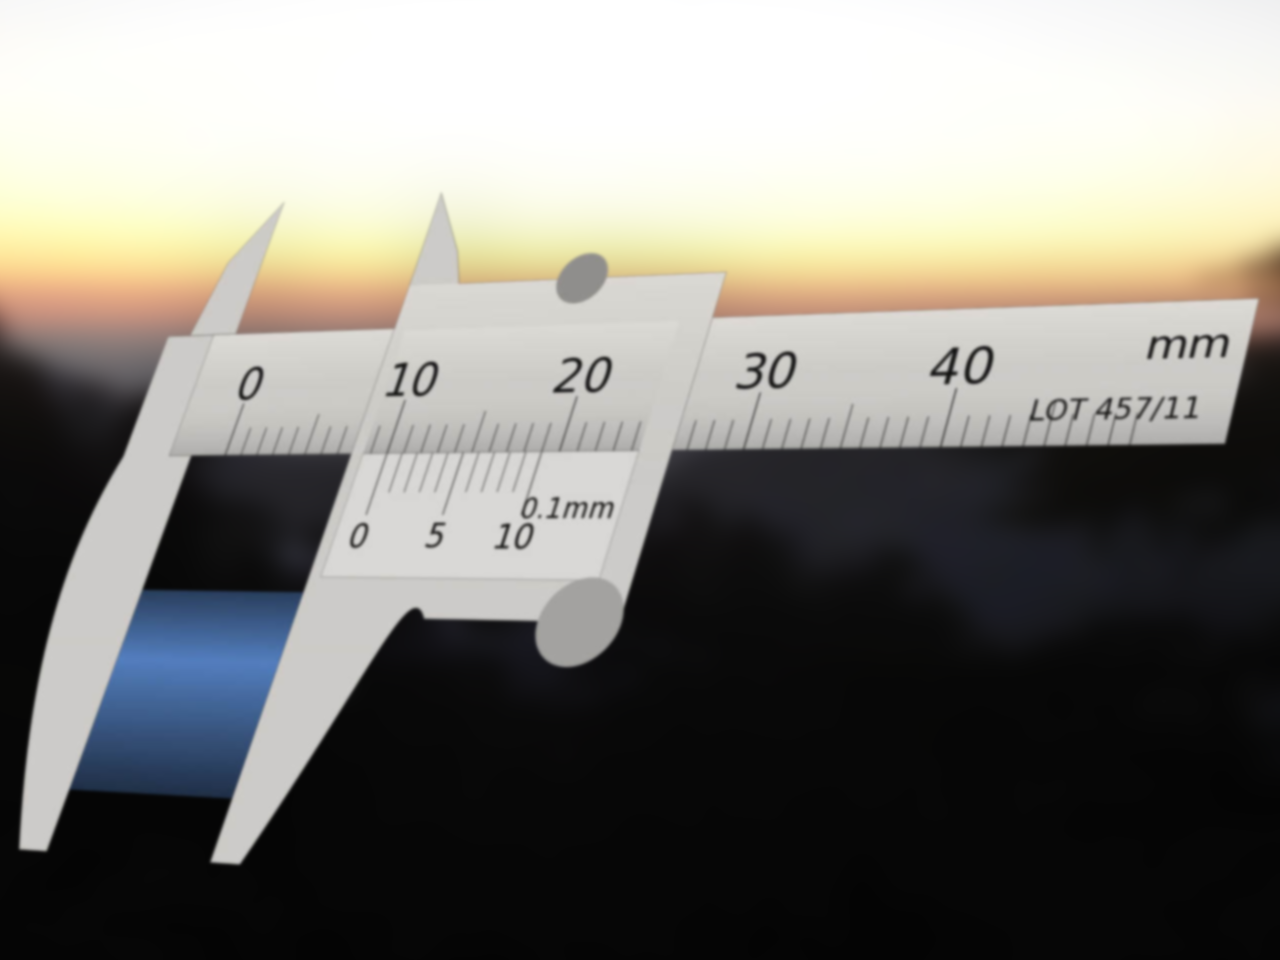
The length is {"value": 10.0, "unit": "mm"}
